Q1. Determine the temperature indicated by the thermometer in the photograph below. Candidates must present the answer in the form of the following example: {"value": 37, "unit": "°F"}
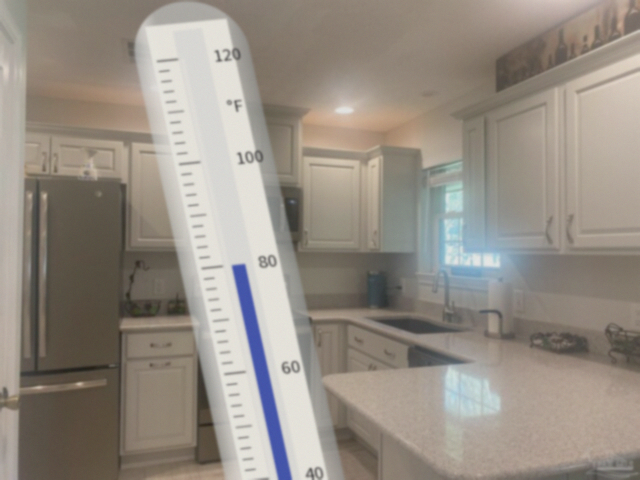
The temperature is {"value": 80, "unit": "°F"}
